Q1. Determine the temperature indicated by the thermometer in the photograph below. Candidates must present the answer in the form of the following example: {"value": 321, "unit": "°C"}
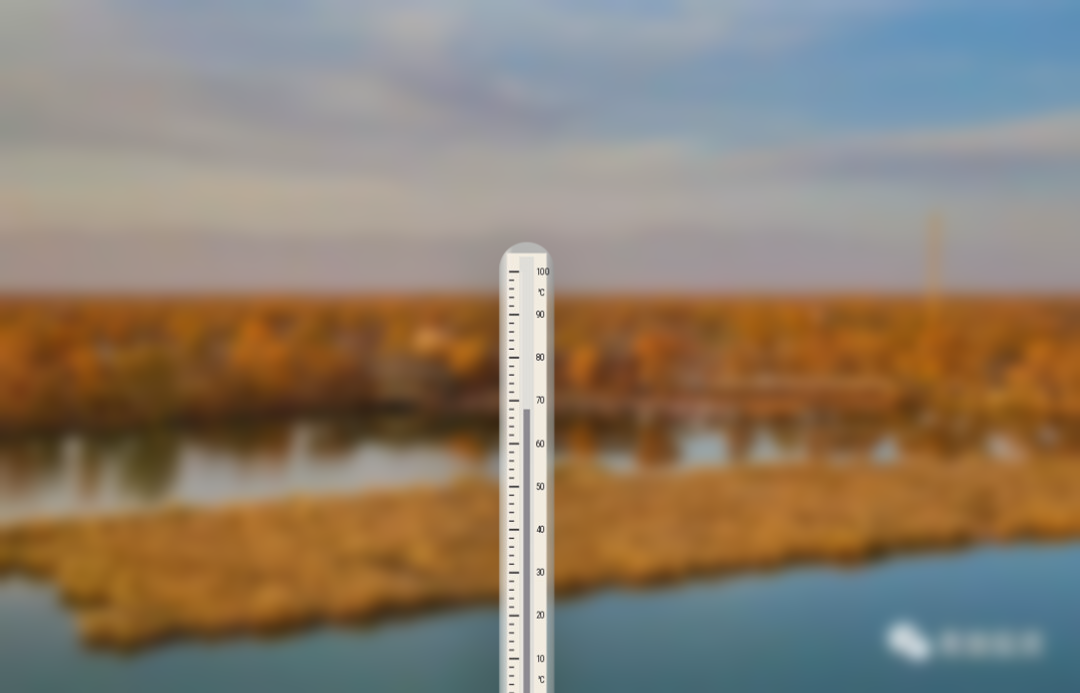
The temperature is {"value": 68, "unit": "°C"}
